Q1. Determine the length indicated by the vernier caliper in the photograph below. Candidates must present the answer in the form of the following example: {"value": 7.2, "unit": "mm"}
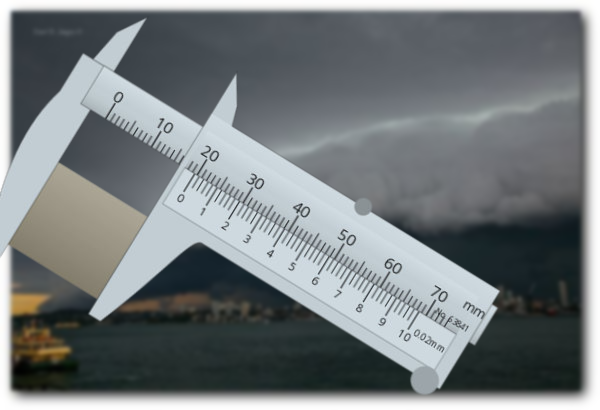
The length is {"value": 19.5, "unit": "mm"}
